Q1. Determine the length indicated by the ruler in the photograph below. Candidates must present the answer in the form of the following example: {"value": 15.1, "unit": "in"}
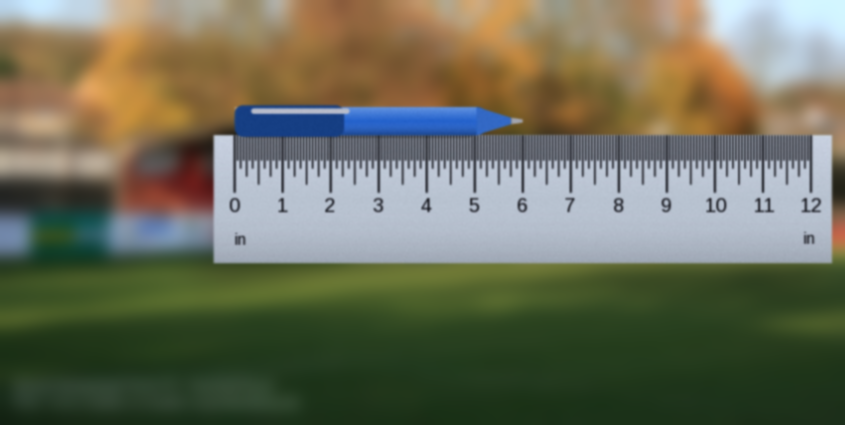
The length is {"value": 6, "unit": "in"}
